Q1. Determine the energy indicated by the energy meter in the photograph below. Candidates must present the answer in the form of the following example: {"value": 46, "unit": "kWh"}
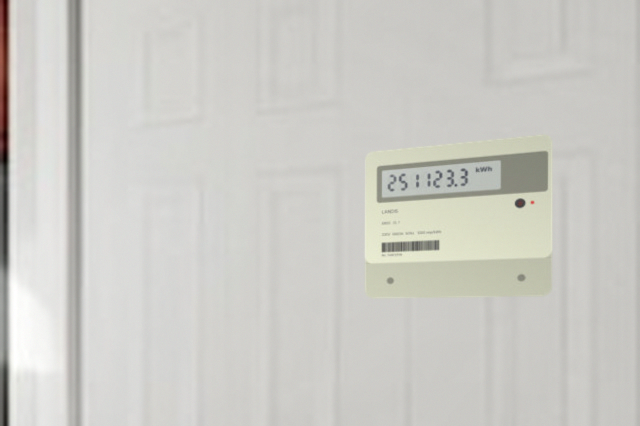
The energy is {"value": 251123.3, "unit": "kWh"}
